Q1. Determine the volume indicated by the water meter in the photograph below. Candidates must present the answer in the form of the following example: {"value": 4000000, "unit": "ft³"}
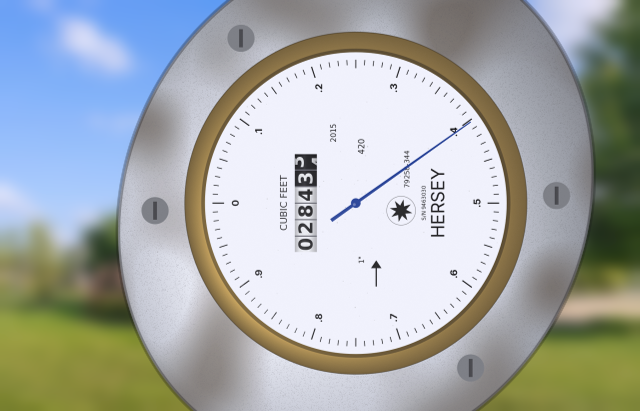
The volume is {"value": 28433.40, "unit": "ft³"}
